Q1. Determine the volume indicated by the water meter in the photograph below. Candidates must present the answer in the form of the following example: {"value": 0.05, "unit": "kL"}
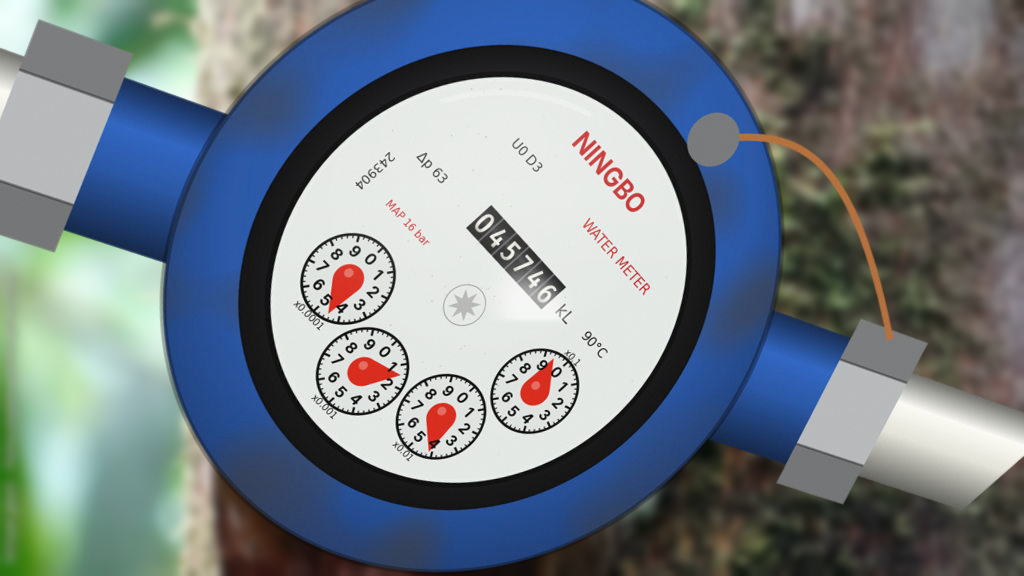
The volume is {"value": 45745.9414, "unit": "kL"}
